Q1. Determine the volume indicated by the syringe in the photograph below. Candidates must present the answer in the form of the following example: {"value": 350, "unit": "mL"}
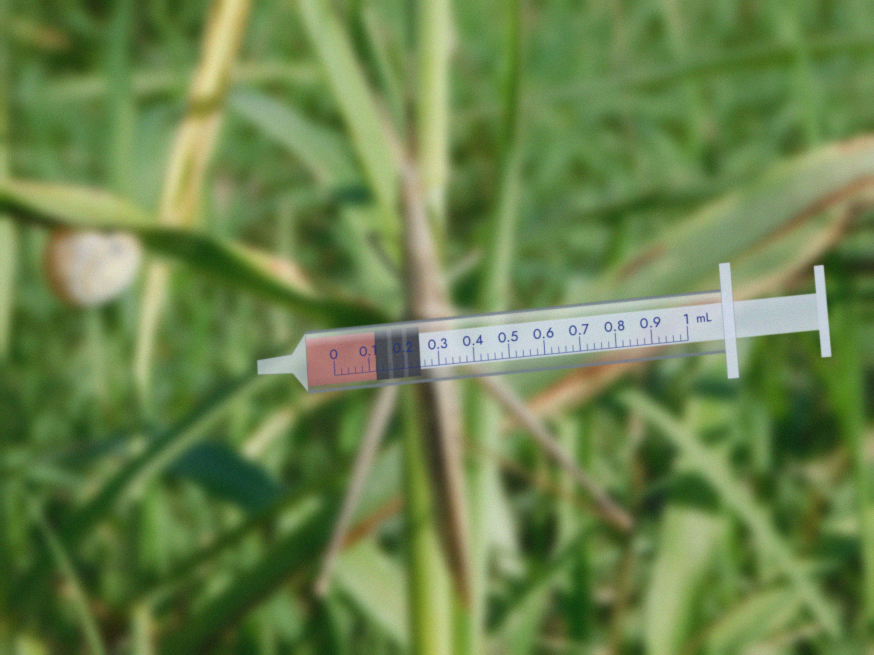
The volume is {"value": 0.12, "unit": "mL"}
